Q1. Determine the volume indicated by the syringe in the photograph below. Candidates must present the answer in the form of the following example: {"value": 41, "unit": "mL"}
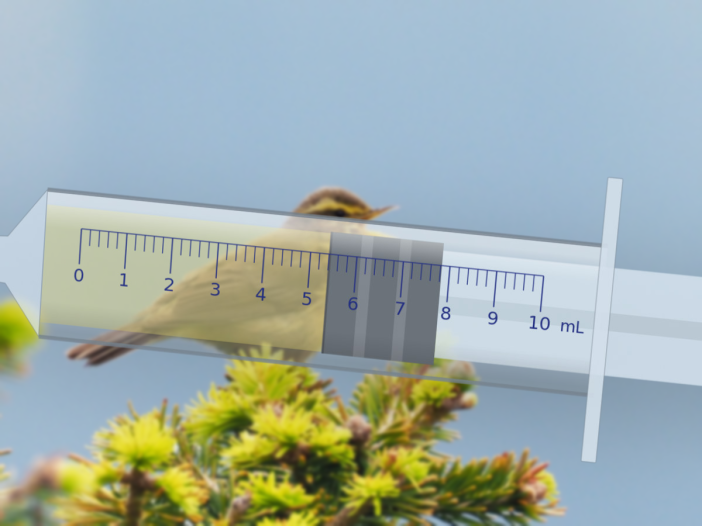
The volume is {"value": 5.4, "unit": "mL"}
